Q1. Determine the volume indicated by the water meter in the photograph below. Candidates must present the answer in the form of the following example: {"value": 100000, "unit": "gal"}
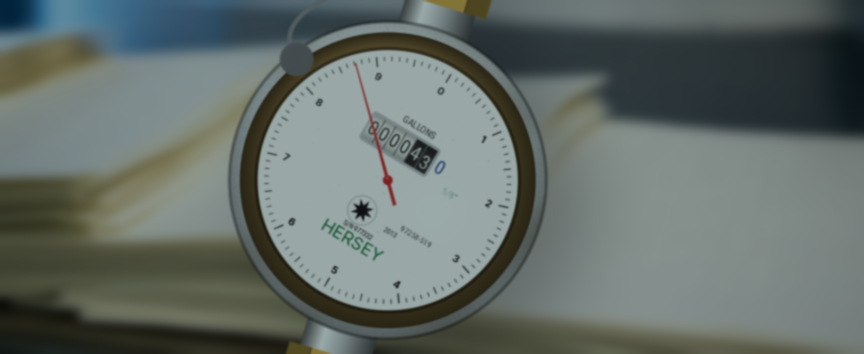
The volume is {"value": 428.7, "unit": "gal"}
